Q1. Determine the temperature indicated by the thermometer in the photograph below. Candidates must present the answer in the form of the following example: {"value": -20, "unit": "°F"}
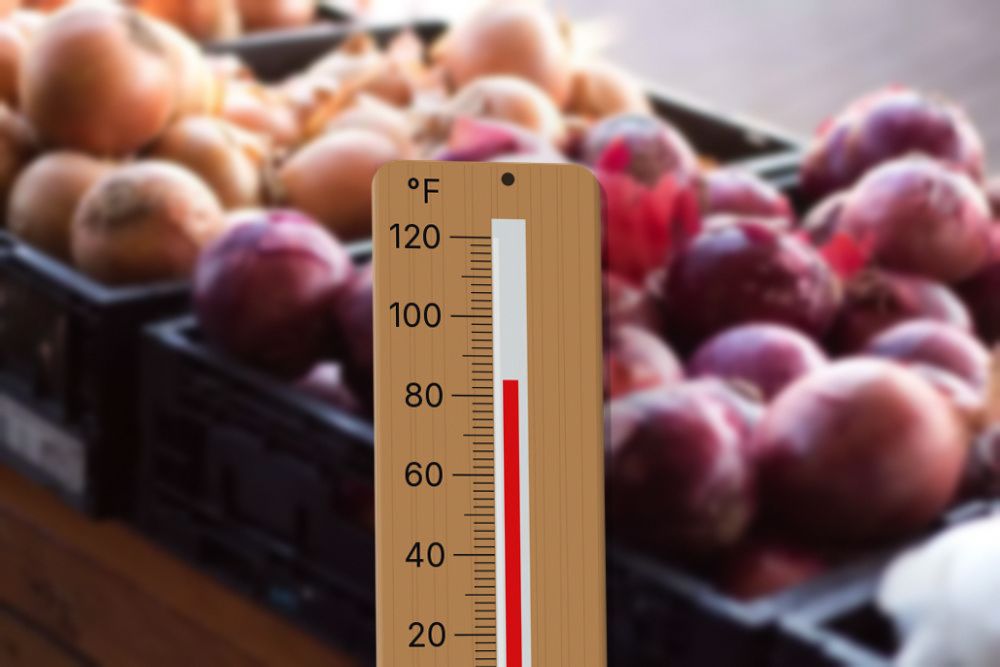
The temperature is {"value": 84, "unit": "°F"}
